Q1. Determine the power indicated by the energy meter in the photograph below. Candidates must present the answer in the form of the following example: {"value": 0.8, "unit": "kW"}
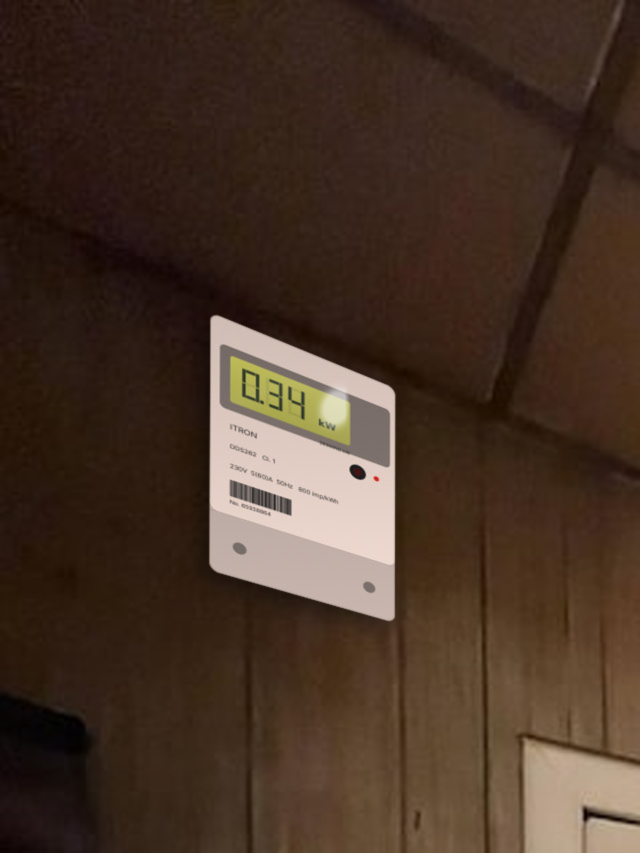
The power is {"value": 0.34, "unit": "kW"}
